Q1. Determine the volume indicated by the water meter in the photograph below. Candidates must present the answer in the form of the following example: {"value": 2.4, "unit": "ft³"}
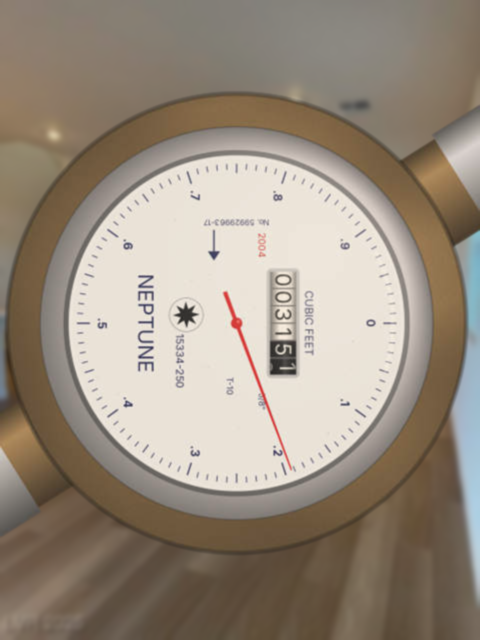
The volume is {"value": 3151.19, "unit": "ft³"}
